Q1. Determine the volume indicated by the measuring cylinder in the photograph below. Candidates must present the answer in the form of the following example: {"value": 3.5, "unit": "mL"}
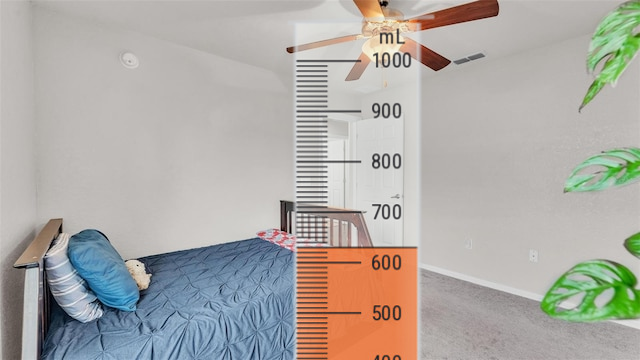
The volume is {"value": 630, "unit": "mL"}
